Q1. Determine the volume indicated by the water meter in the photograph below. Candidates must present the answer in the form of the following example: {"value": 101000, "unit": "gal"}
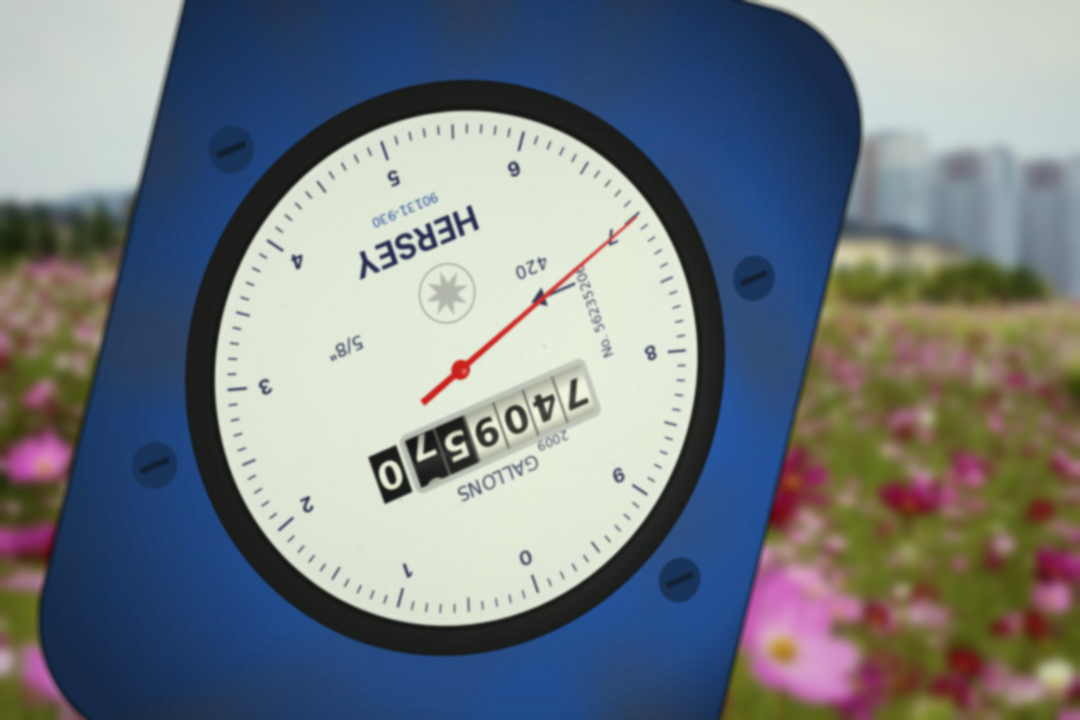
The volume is {"value": 7409567.0, "unit": "gal"}
